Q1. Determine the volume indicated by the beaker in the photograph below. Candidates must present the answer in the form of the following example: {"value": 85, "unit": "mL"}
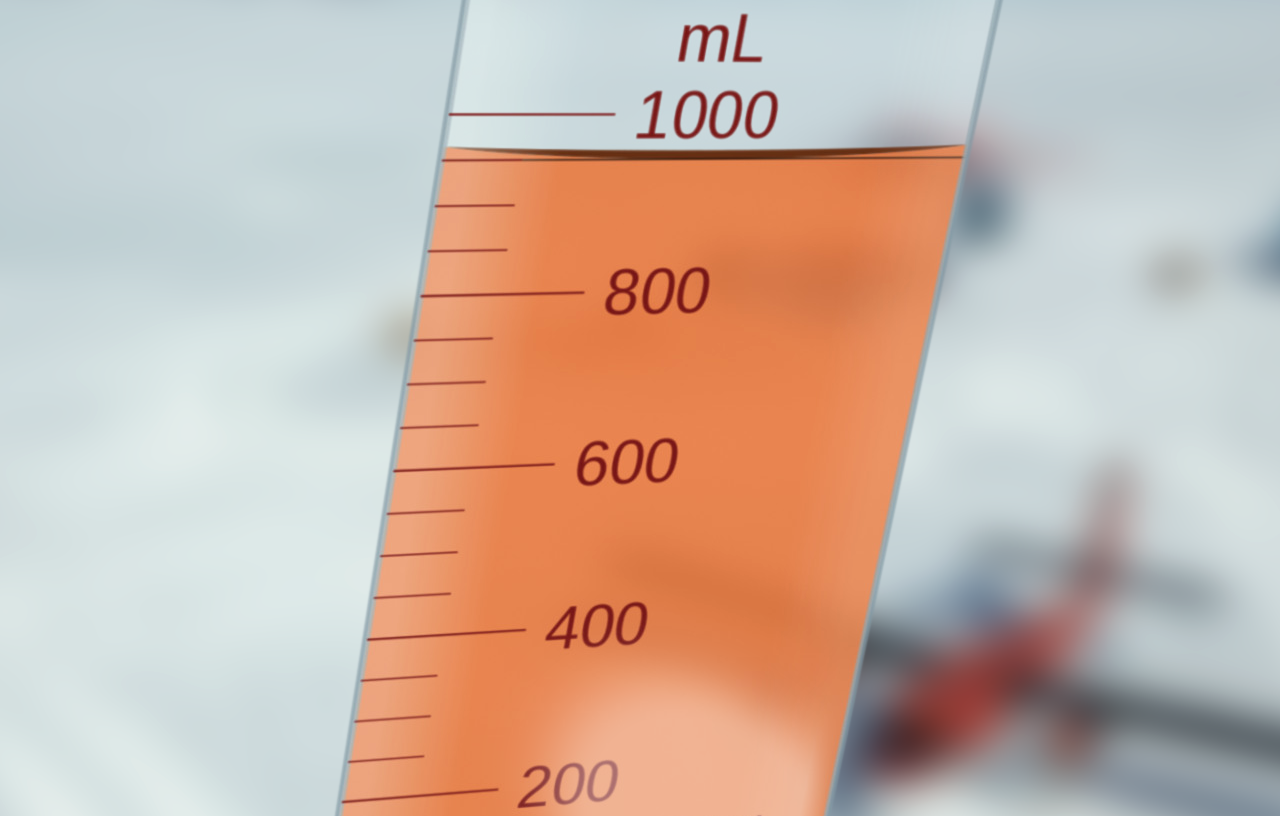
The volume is {"value": 950, "unit": "mL"}
